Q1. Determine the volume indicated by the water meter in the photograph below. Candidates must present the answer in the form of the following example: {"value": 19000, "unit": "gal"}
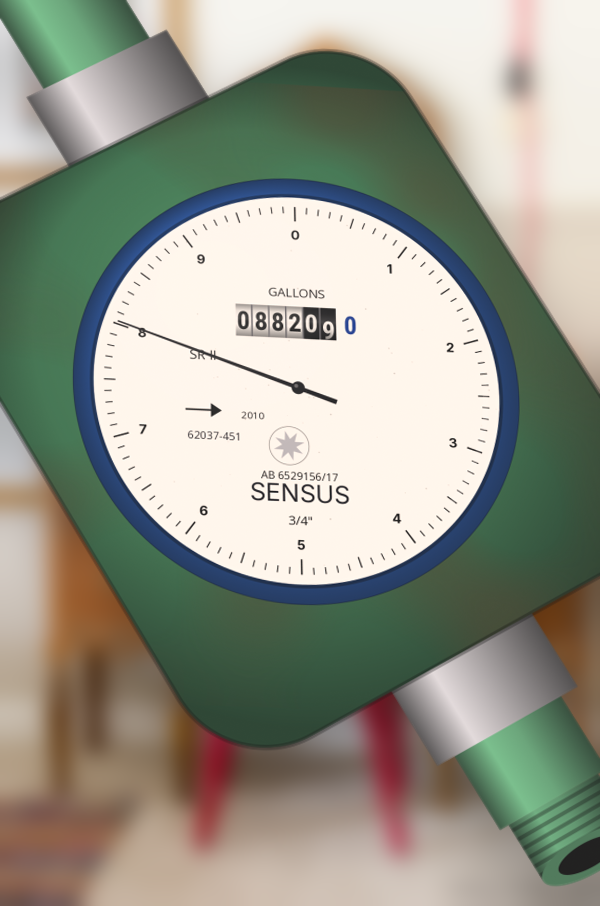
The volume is {"value": 882088.0, "unit": "gal"}
